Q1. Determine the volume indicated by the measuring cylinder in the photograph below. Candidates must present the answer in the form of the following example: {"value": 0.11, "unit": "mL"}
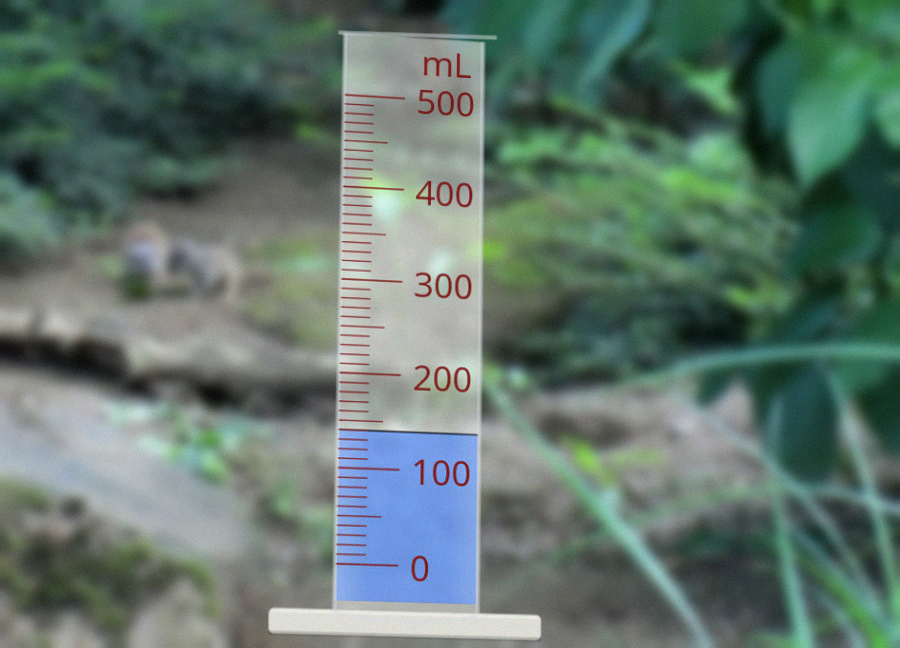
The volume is {"value": 140, "unit": "mL"}
